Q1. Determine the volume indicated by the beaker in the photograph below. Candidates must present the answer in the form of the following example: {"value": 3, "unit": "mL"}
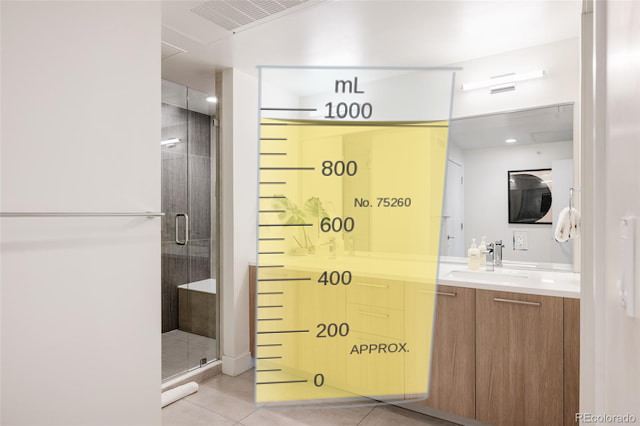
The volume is {"value": 950, "unit": "mL"}
